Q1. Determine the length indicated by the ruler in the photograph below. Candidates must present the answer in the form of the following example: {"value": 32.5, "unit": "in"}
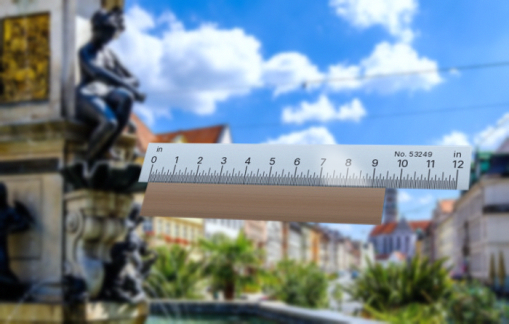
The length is {"value": 9.5, "unit": "in"}
